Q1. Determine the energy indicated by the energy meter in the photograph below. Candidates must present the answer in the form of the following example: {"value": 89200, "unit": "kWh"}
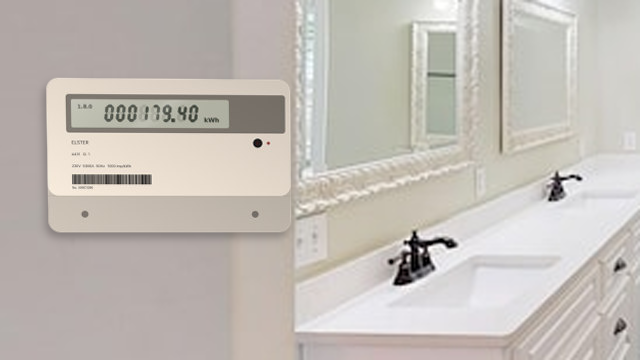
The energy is {"value": 179.40, "unit": "kWh"}
